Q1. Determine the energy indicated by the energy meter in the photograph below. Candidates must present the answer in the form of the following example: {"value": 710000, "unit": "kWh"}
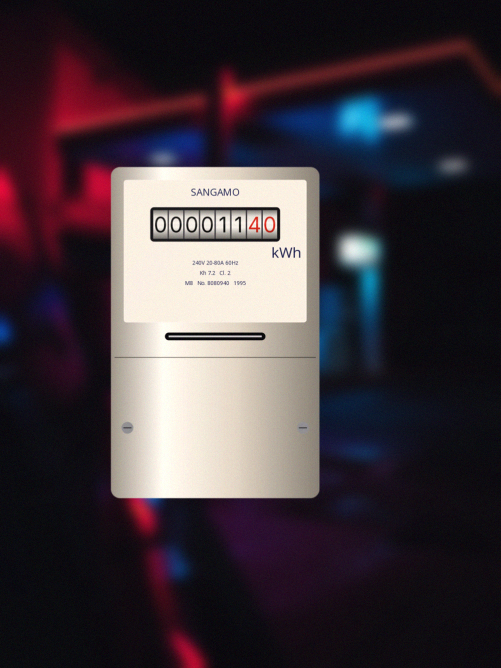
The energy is {"value": 11.40, "unit": "kWh"}
